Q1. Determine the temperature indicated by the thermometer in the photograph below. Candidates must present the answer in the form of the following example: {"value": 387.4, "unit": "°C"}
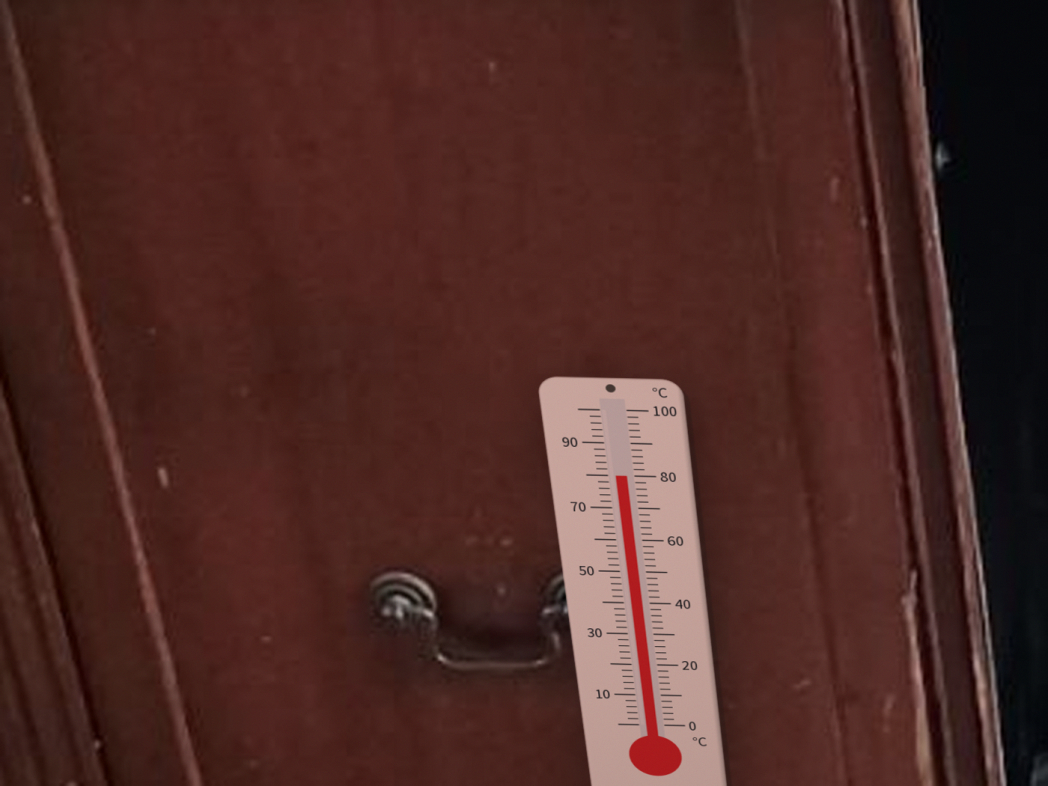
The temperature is {"value": 80, "unit": "°C"}
